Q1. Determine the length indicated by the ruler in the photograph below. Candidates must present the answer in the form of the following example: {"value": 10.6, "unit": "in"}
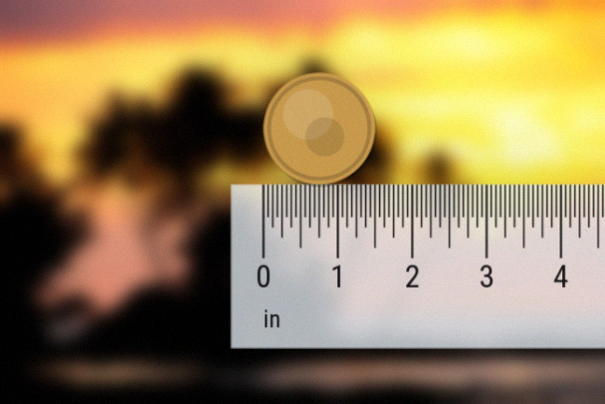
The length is {"value": 1.5, "unit": "in"}
